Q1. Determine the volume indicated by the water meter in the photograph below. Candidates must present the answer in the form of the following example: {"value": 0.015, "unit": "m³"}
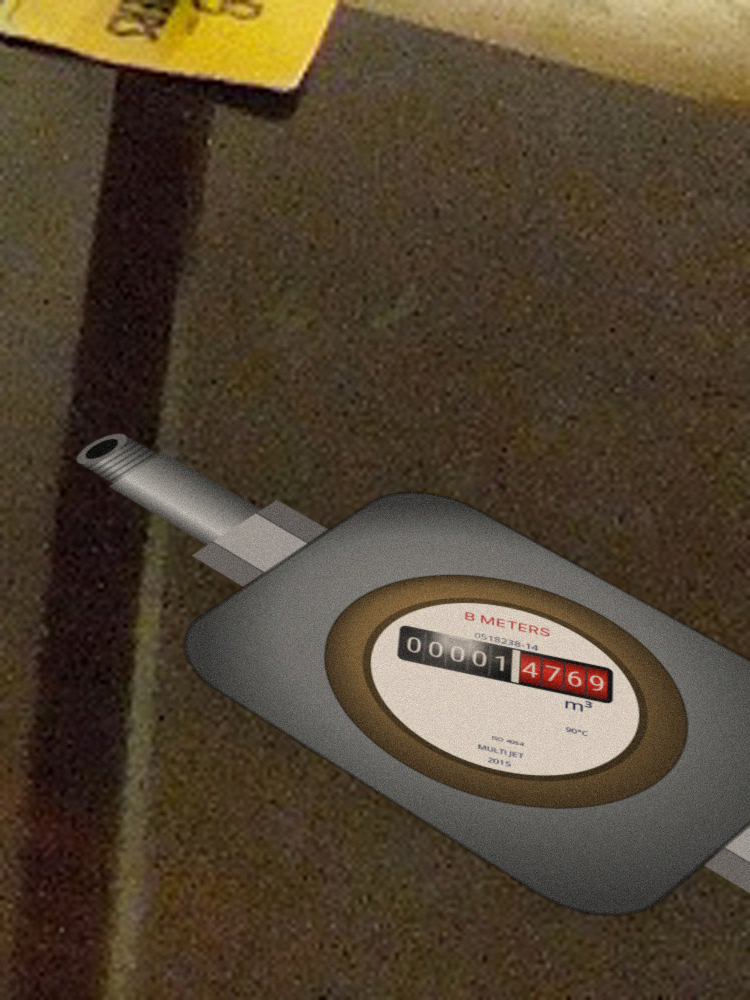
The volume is {"value": 1.4769, "unit": "m³"}
